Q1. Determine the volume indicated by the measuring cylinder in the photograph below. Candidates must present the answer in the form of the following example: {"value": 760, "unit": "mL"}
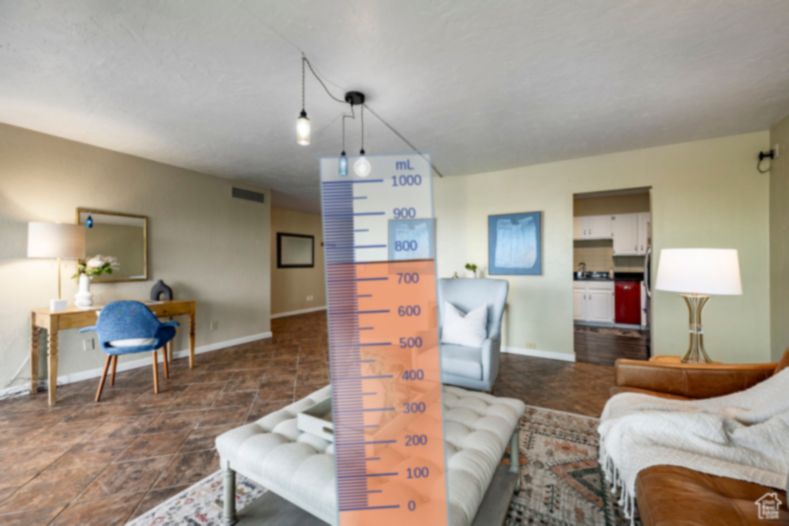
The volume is {"value": 750, "unit": "mL"}
